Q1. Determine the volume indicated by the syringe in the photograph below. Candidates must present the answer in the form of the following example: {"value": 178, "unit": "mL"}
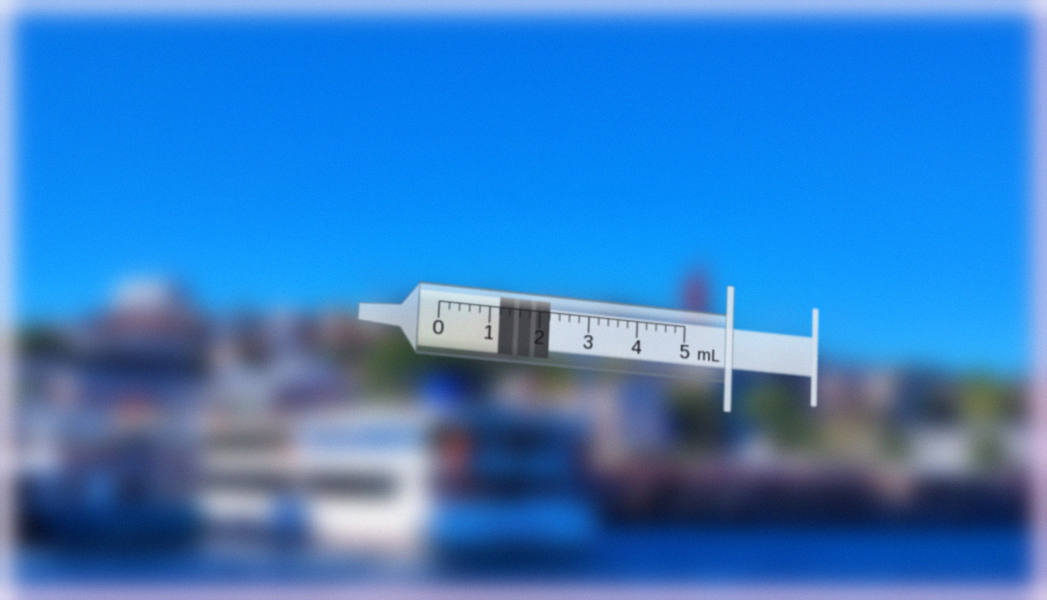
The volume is {"value": 1.2, "unit": "mL"}
